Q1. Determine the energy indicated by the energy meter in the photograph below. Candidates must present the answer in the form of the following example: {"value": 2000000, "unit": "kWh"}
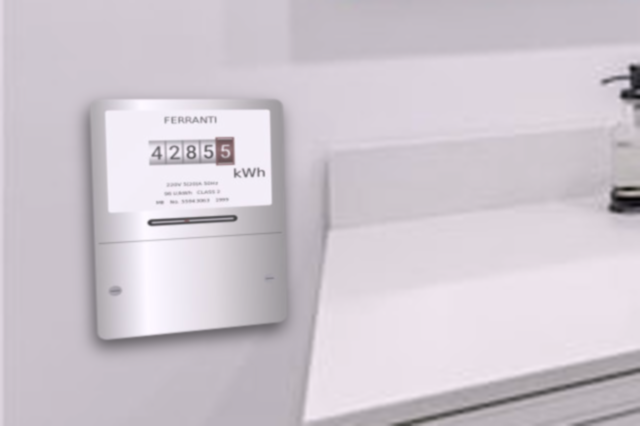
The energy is {"value": 4285.5, "unit": "kWh"}
